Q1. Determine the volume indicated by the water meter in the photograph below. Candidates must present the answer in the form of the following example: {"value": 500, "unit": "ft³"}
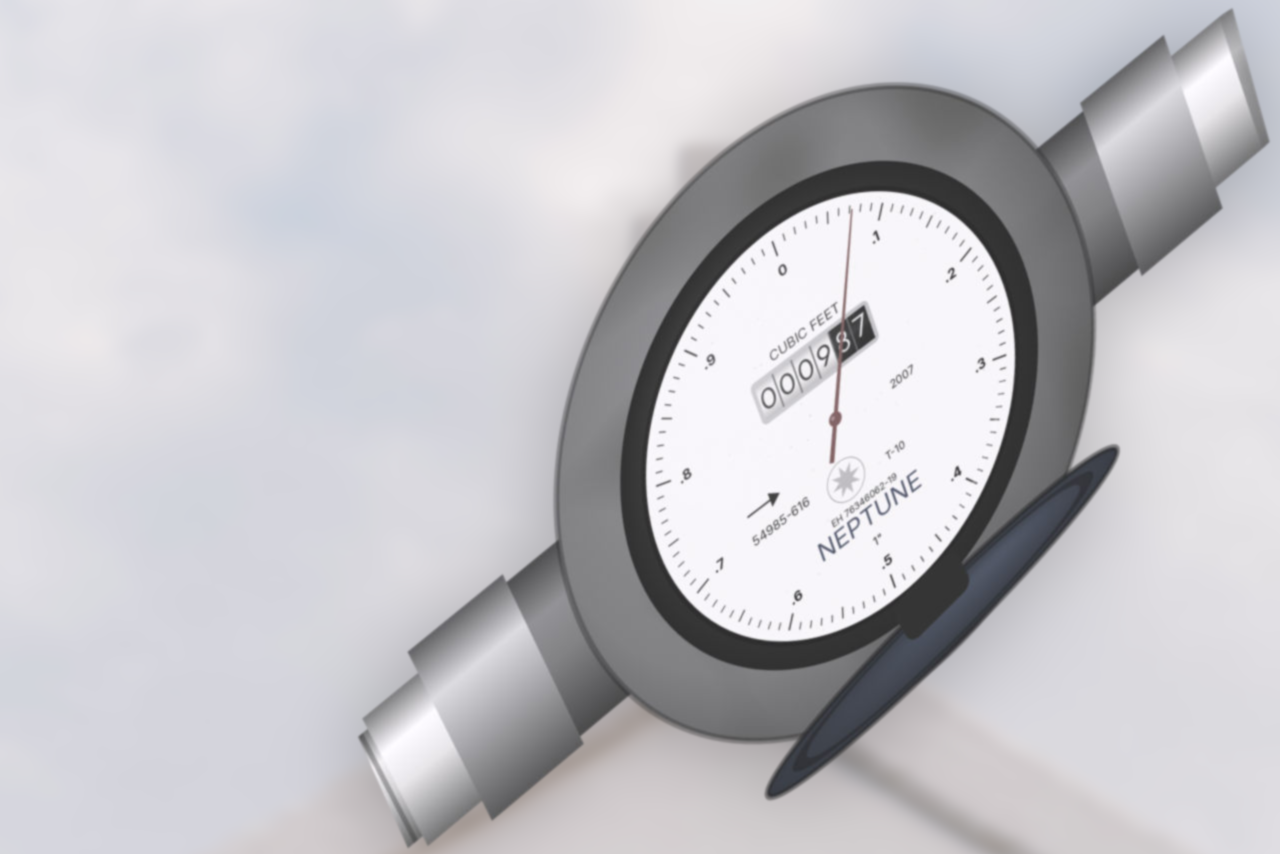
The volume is {"value": 987.07, "unit": "ft³"}
